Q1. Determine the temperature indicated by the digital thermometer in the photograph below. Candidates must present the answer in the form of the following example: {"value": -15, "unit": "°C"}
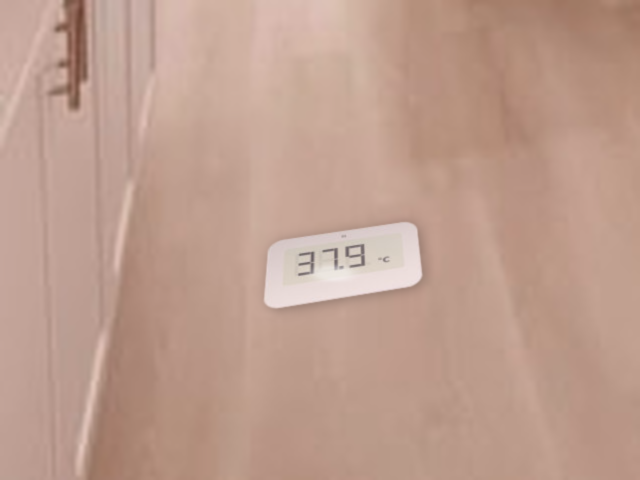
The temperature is {"value": 37.9, "unit": "°C"}
